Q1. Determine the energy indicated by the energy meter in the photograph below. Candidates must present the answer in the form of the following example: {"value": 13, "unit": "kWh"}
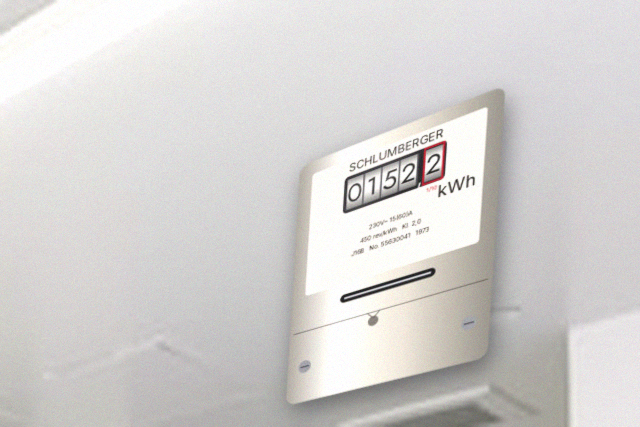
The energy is {"value": 152.2, "unit": "kWh"}
